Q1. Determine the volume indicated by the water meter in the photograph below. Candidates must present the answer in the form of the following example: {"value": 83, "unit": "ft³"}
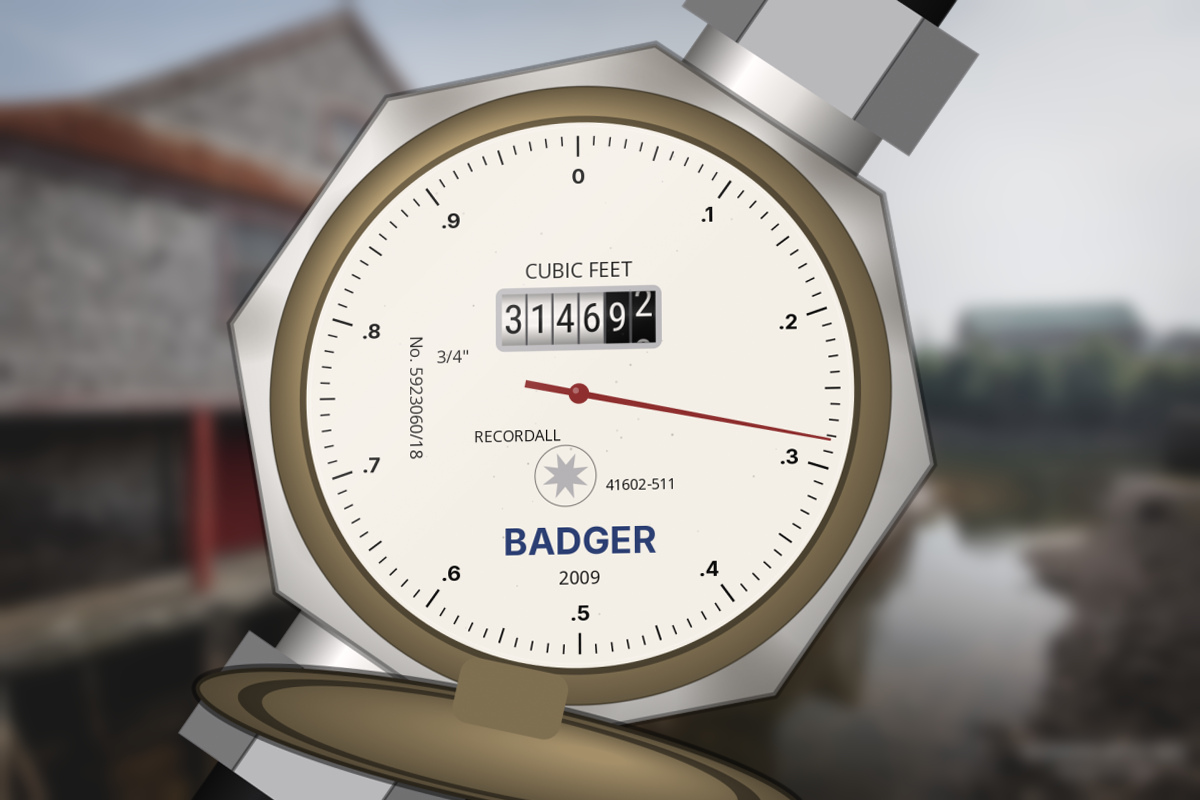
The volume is {"value": 314692.28, "unit": "ft³"}
